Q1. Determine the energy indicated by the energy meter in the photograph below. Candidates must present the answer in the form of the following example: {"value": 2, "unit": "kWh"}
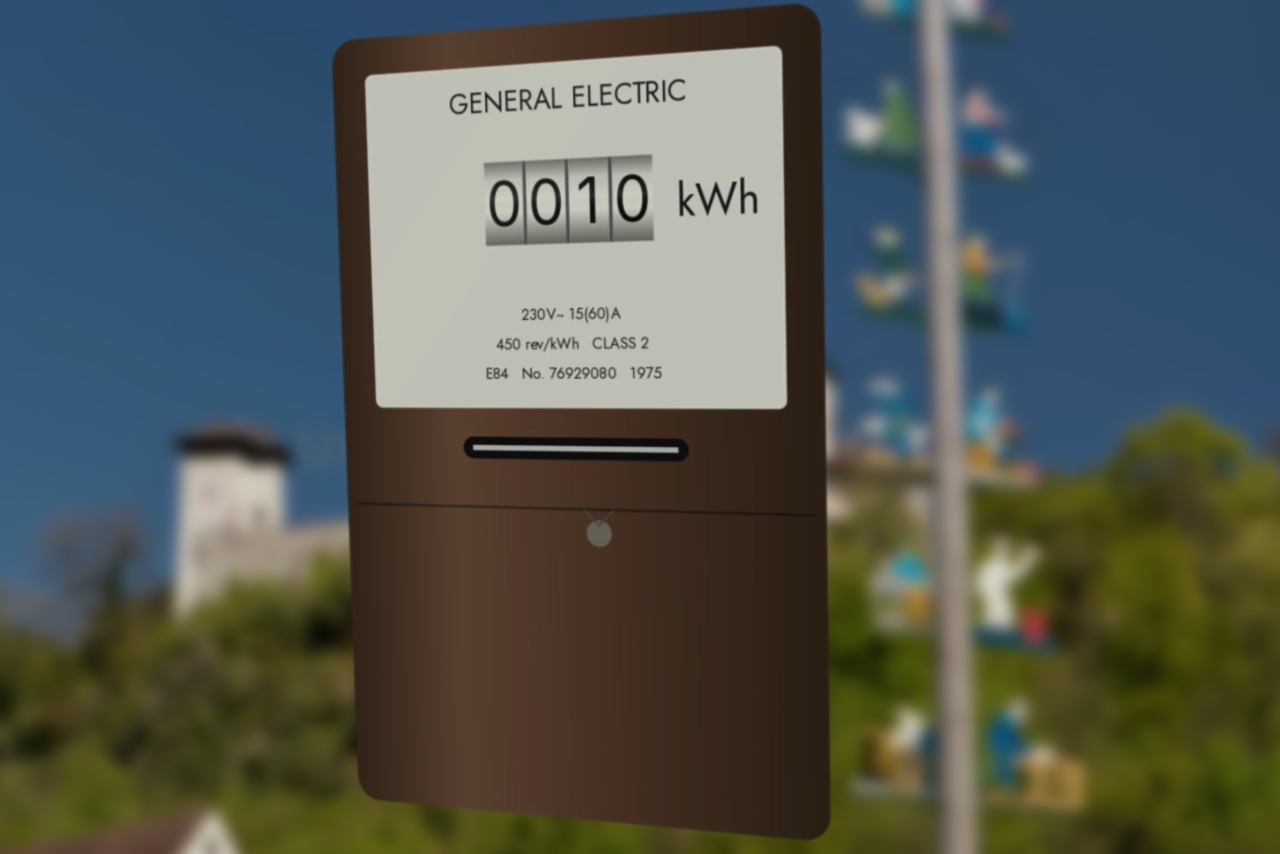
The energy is {"value": 10, "unit": "kWh"}
